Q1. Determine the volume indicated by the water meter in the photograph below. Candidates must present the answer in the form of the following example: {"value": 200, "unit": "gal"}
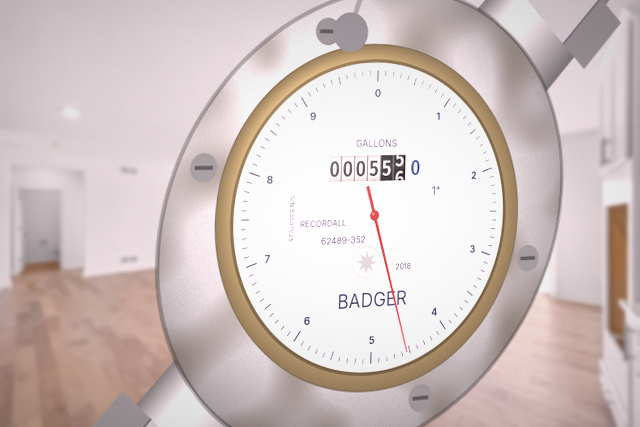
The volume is {"value": 5554.5, "unit": "gal"}
